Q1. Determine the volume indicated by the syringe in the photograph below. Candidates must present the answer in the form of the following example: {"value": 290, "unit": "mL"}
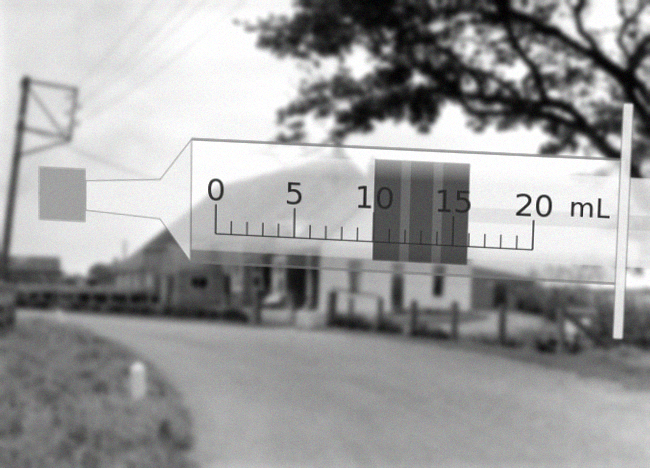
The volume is {"value": 10, "unit": "mL"}
